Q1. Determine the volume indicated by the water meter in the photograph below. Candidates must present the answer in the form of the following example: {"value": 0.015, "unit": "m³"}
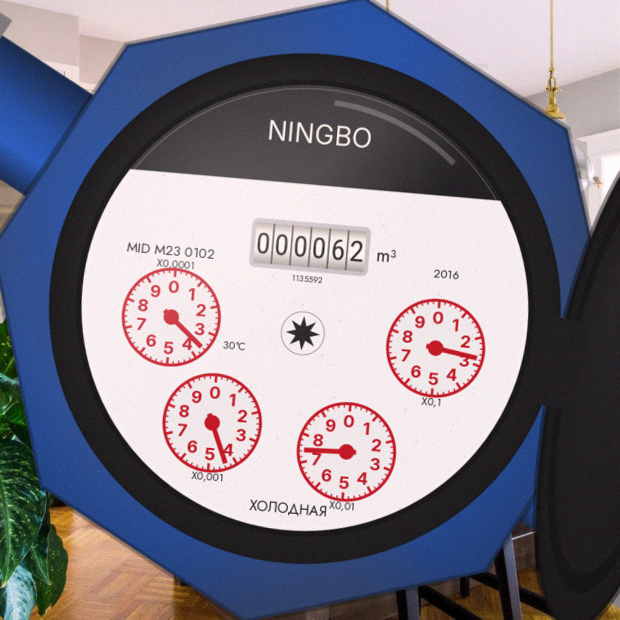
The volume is {"value": 62.2743, "unit": "m³"}
